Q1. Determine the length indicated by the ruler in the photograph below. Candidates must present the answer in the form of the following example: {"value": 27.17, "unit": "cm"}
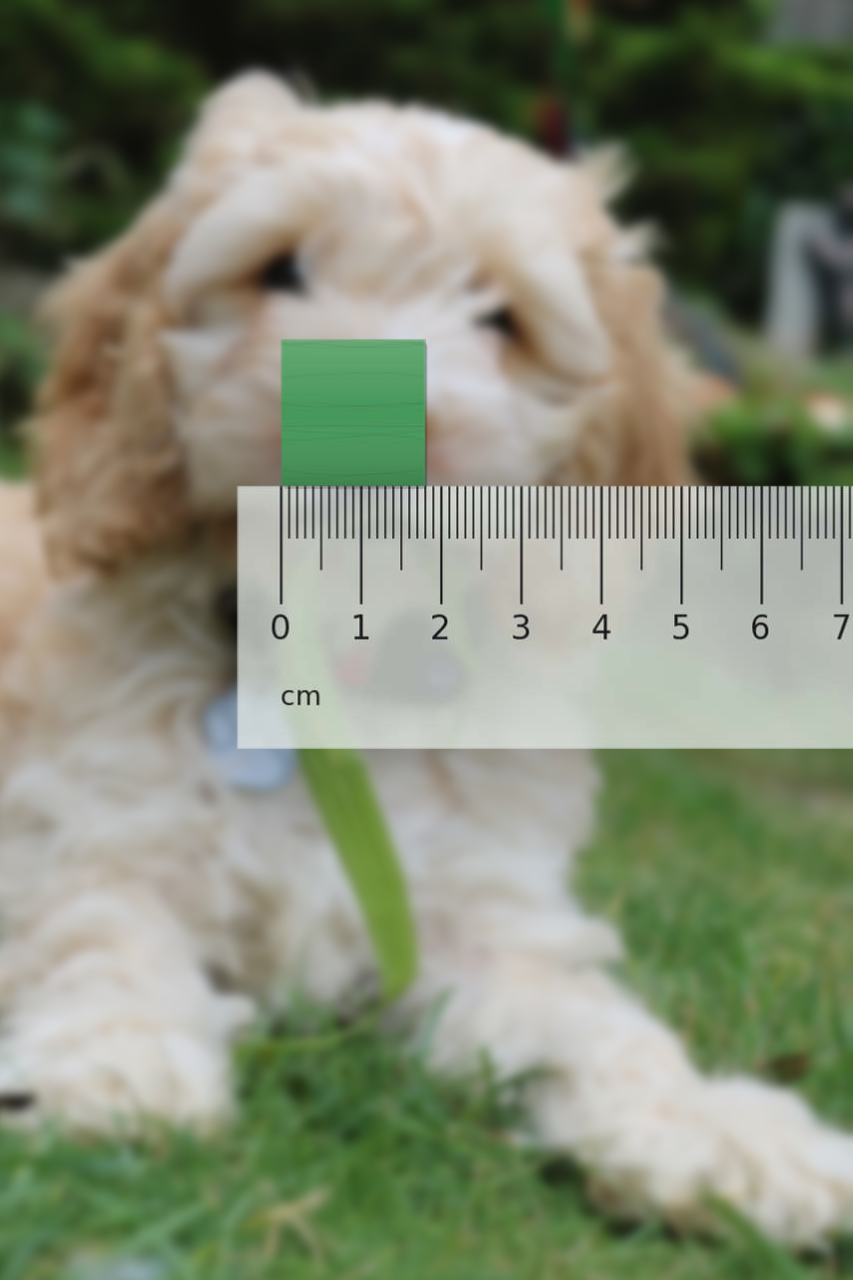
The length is {"value": 1.8, "unit": "cm"}
